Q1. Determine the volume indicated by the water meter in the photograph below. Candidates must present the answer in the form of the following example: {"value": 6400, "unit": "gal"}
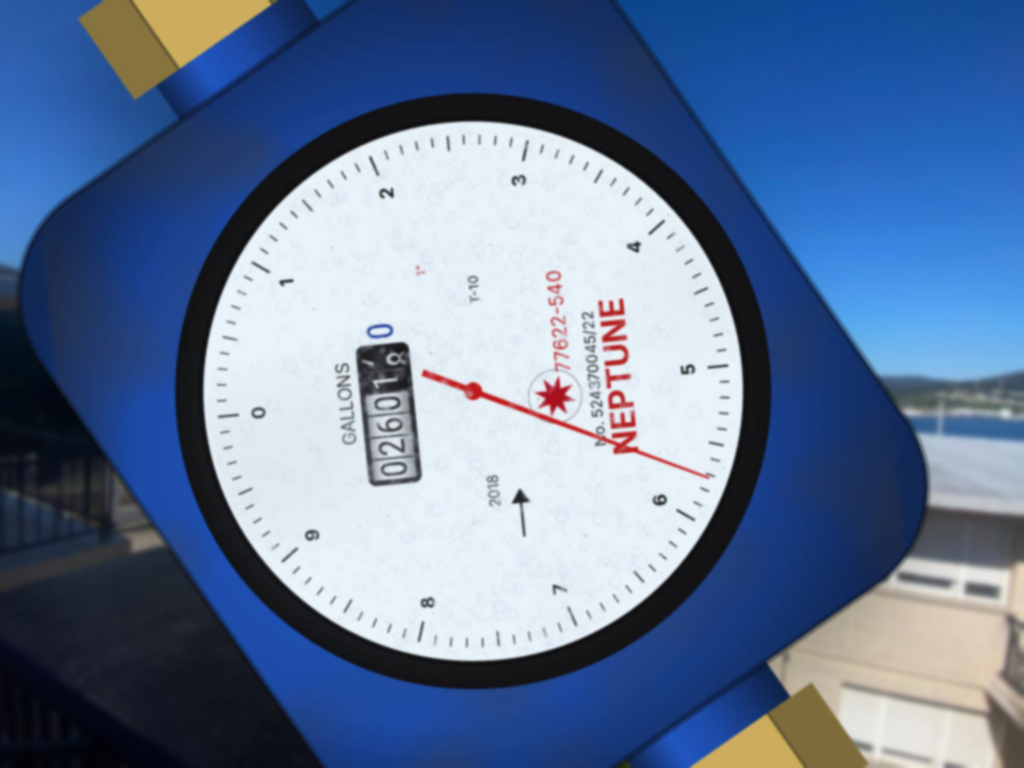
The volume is {"value": 260175.7, "unit": "gal"}
